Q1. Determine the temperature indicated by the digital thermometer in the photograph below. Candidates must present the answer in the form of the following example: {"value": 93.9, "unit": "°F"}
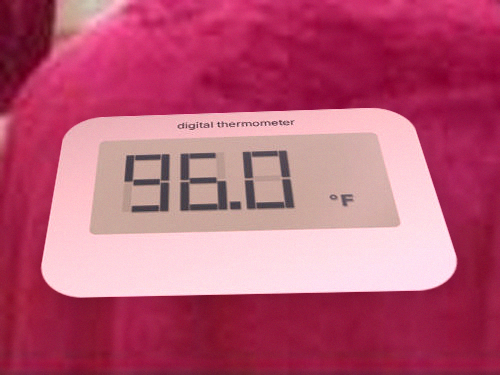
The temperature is {"value": 96.0, "unit": "°F"}
